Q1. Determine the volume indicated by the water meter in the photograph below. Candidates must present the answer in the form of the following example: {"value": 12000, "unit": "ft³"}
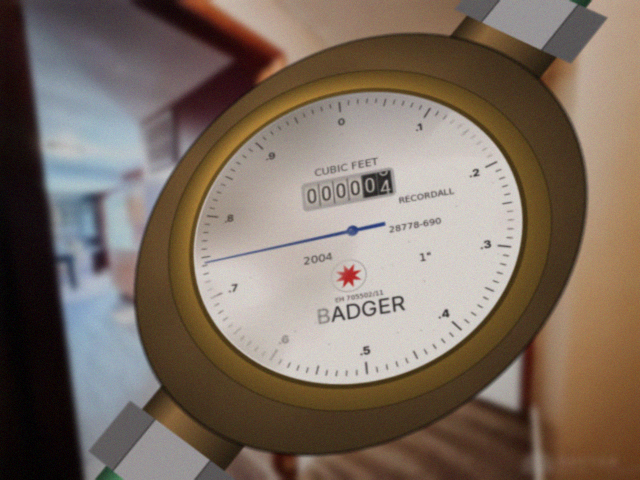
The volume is {"value": 3.74, "unit": "ft³"}
